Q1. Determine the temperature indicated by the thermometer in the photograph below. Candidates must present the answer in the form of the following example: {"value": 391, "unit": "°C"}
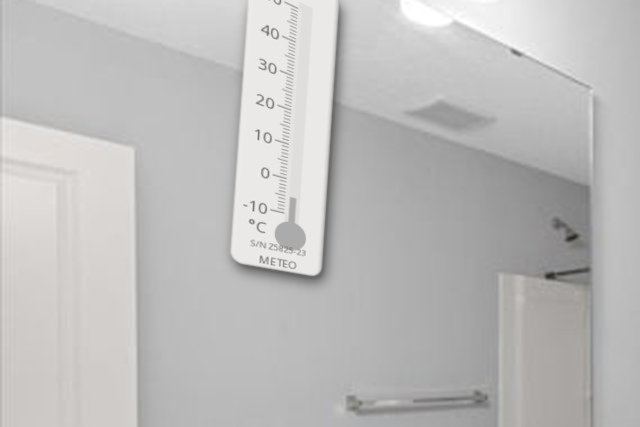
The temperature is {"value": -5, "unit": "°C"}
